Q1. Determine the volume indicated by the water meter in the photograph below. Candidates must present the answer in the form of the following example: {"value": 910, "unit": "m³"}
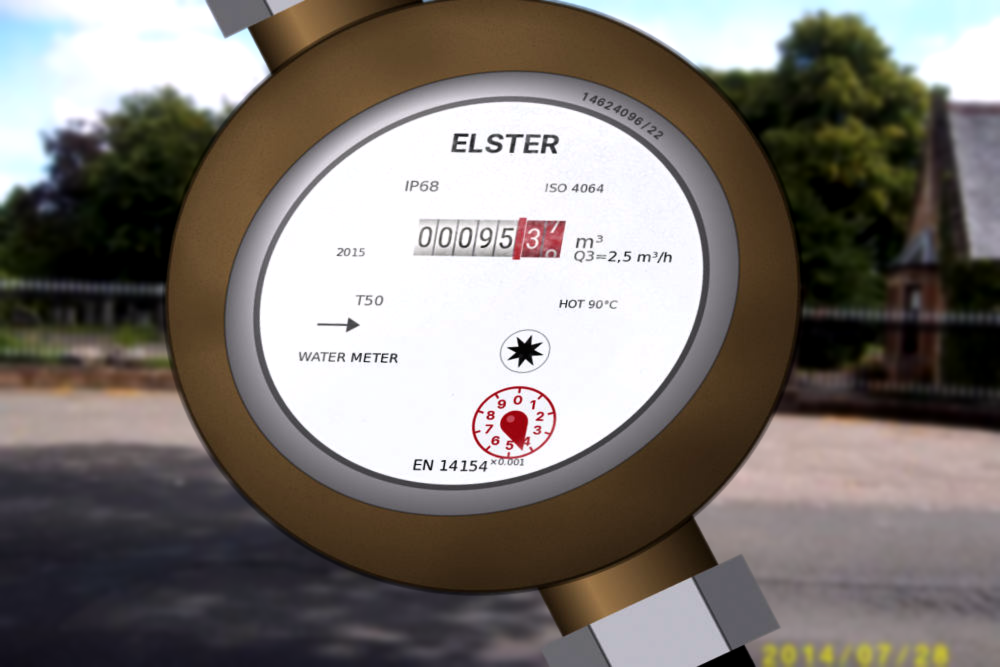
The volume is {"value": 95.374, "unit": "m³"}
